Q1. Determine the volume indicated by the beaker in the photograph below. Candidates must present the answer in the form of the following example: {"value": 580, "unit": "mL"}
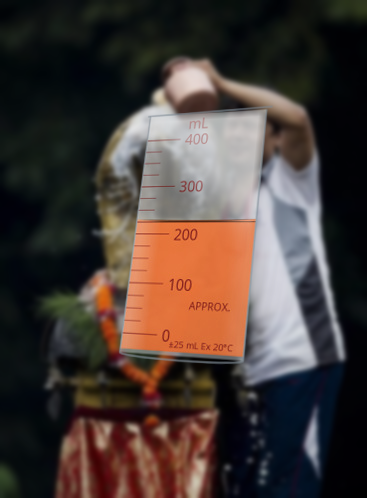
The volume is {"value": 225, "unit": "mL"}
